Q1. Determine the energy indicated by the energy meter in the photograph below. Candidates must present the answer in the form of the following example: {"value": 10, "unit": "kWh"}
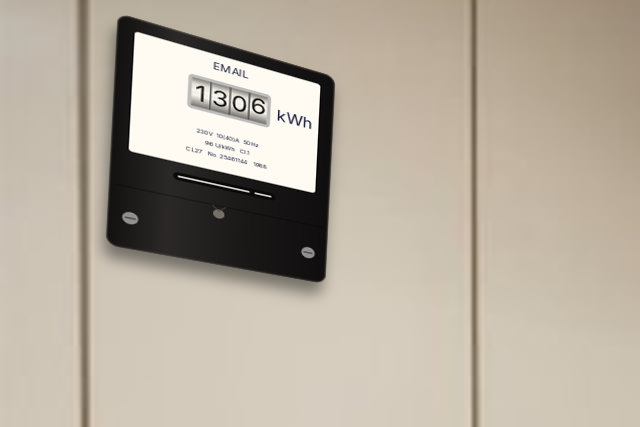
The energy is {"value": 1306, "unit": "kWh"}
